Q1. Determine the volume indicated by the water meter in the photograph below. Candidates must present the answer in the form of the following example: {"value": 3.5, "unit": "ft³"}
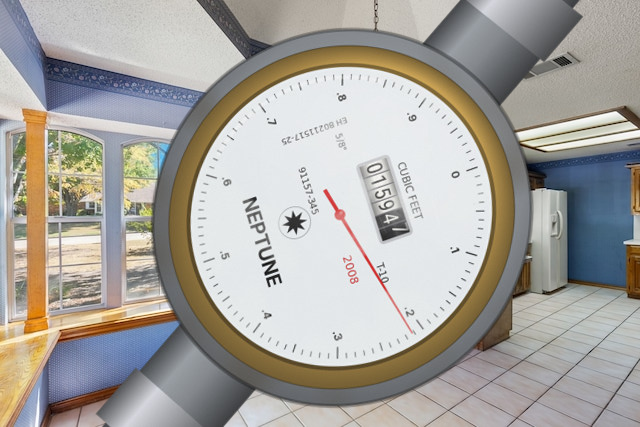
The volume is {"value": 15947.21, "unit": "ft³"}
